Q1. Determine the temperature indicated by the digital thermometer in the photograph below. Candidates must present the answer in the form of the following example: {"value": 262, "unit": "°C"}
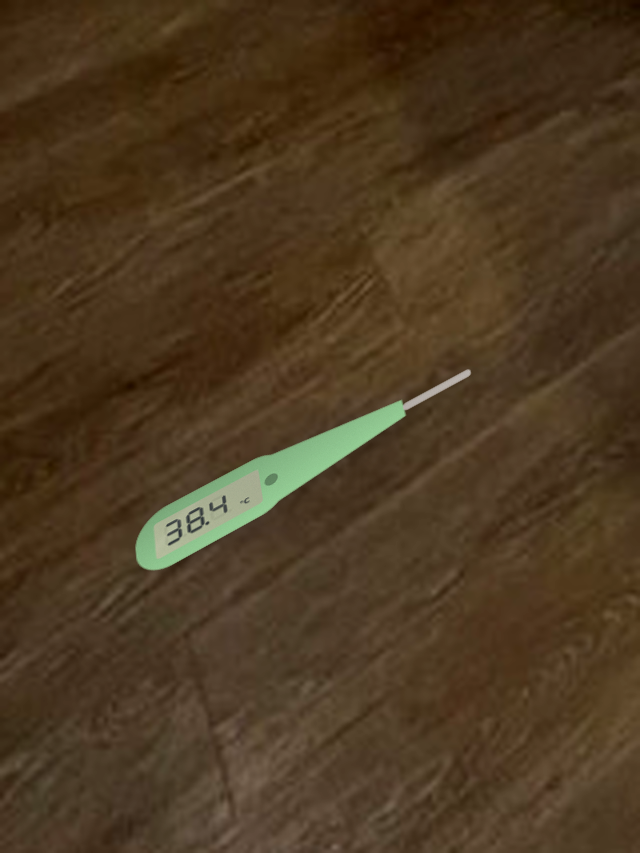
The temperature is {"value": 38.4, "unit": "°C"}
